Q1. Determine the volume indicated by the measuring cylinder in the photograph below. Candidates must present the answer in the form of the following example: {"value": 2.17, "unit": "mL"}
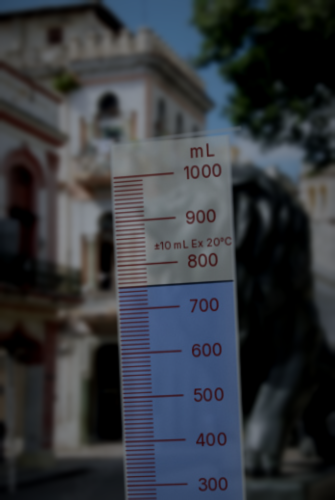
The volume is {"value": 750, "unit": "mL"}
